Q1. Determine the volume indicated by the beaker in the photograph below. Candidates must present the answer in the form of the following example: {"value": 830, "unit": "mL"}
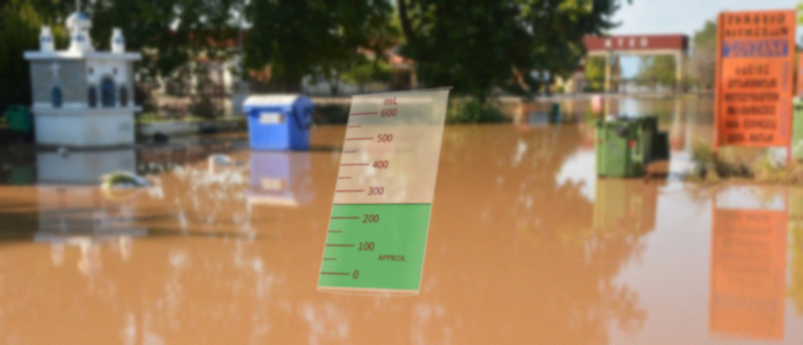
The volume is {"value": 250, "unit": "mL"}
